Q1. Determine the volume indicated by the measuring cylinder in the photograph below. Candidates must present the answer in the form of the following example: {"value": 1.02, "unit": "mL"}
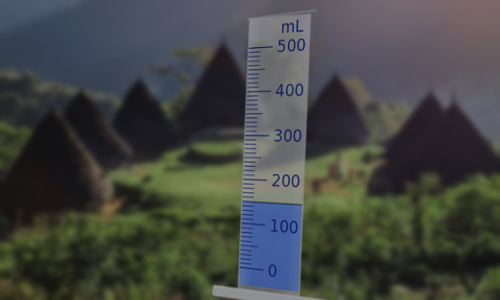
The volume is {"value": 150, "unit": "mL"}
